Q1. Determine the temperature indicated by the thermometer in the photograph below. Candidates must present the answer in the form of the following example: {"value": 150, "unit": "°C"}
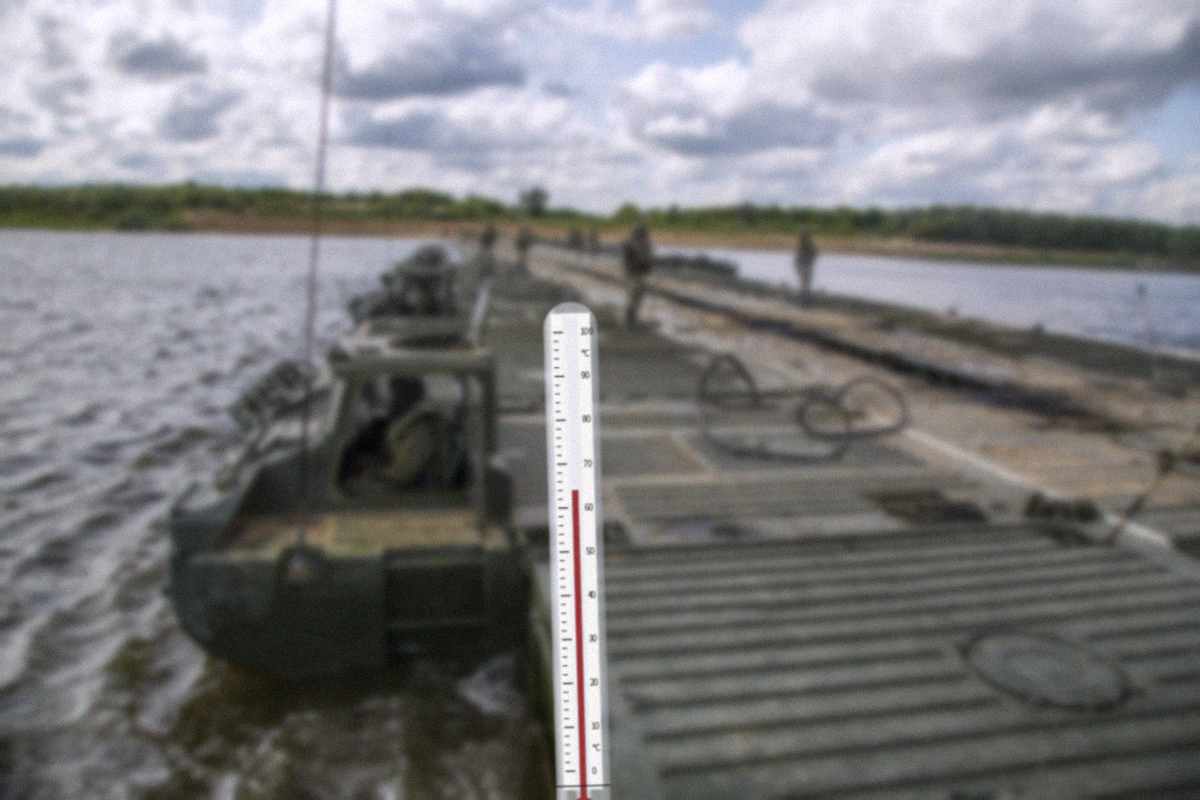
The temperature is {"value": 64, "unit": "°C"}
